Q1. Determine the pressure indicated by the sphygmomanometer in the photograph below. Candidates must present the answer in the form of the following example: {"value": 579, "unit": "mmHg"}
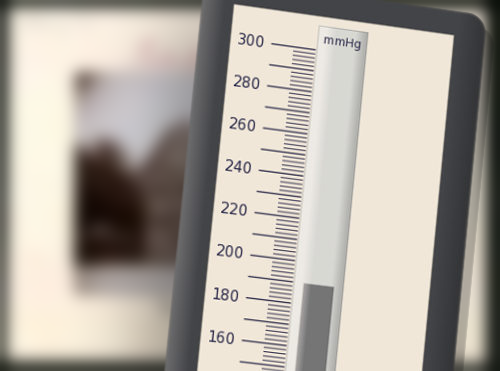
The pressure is {"value": 190, "unit": "mmHg"}
